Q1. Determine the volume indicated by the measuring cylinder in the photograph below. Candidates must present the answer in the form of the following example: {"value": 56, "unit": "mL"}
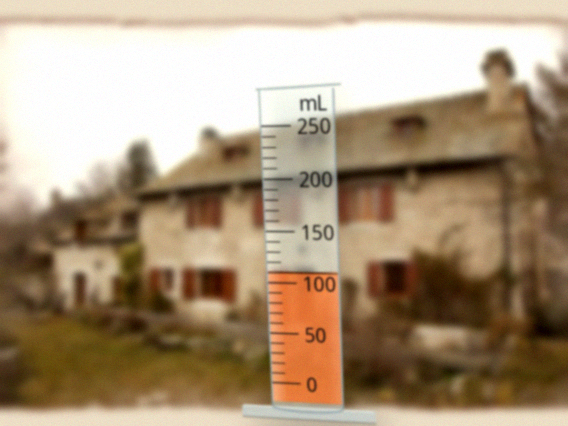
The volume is {"value": 110, "unit": "mL"}
